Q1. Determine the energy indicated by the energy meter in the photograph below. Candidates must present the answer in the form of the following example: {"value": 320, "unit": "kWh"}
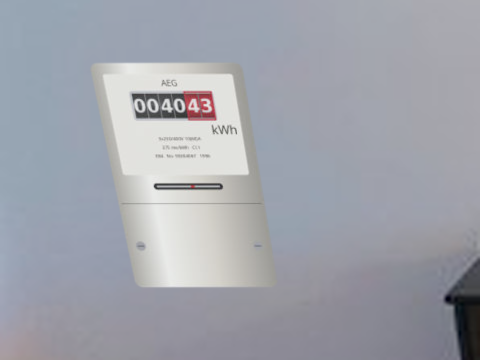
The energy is {"value": 40.43, "unit": "kWh"}
